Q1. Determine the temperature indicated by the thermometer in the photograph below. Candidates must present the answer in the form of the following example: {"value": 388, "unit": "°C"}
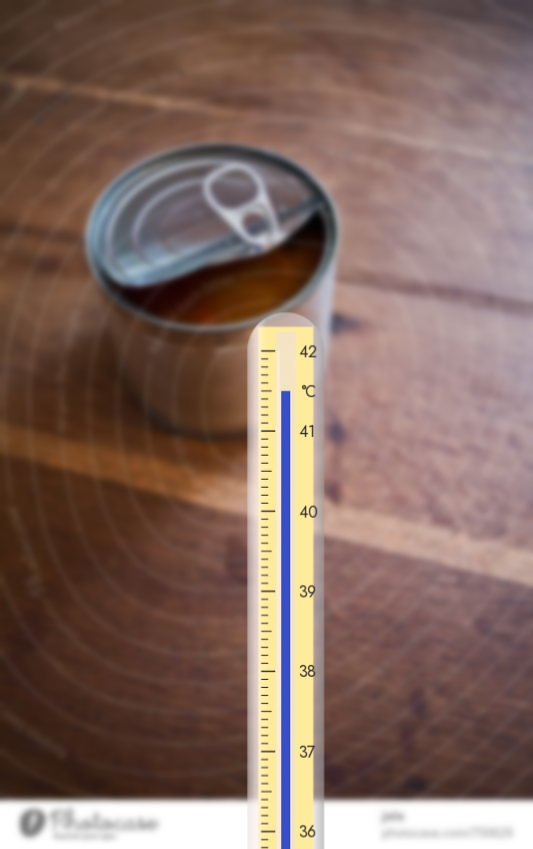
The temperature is {"value": 41.5, "unit": "°C"}
